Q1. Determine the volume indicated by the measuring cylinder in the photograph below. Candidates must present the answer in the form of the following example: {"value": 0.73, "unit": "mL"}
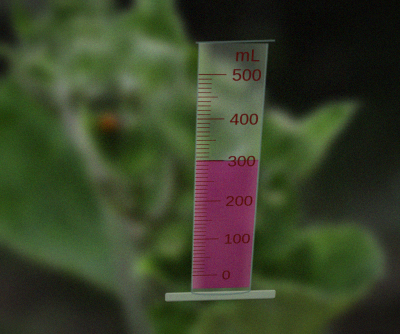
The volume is {"value": 300, "unit": "mL"}
